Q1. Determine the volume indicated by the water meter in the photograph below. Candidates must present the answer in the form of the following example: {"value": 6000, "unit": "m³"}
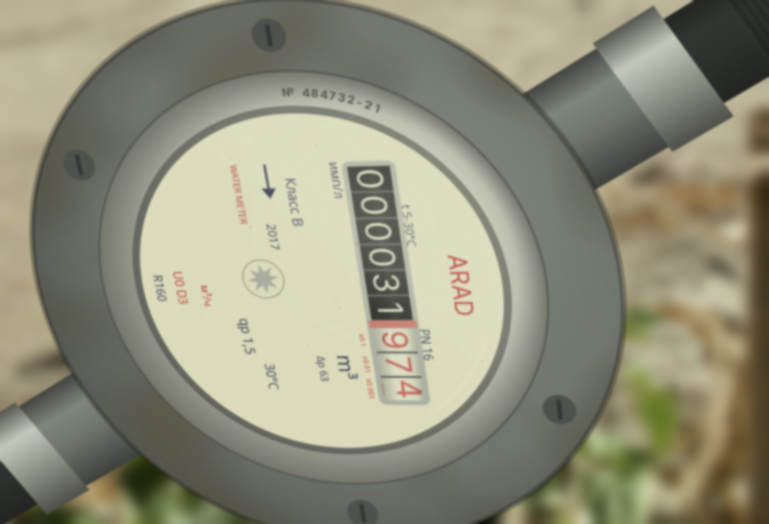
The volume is {"value": 31.974, "unit": "m³"}
